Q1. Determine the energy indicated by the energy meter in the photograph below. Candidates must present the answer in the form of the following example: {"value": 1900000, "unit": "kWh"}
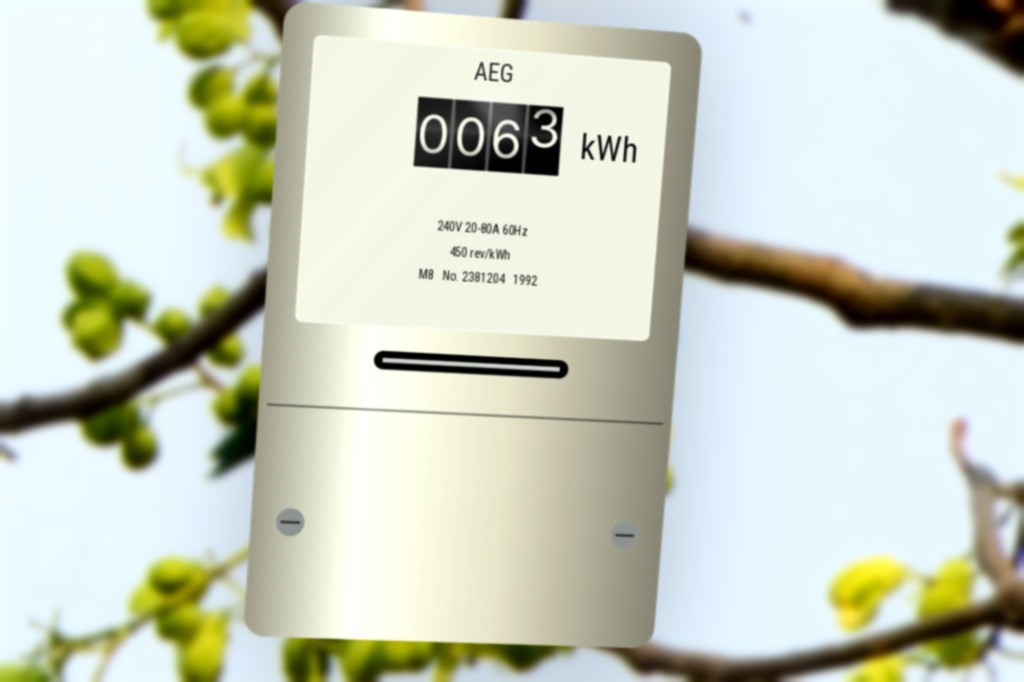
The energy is {"value": 63, "unit": "kWh"}
